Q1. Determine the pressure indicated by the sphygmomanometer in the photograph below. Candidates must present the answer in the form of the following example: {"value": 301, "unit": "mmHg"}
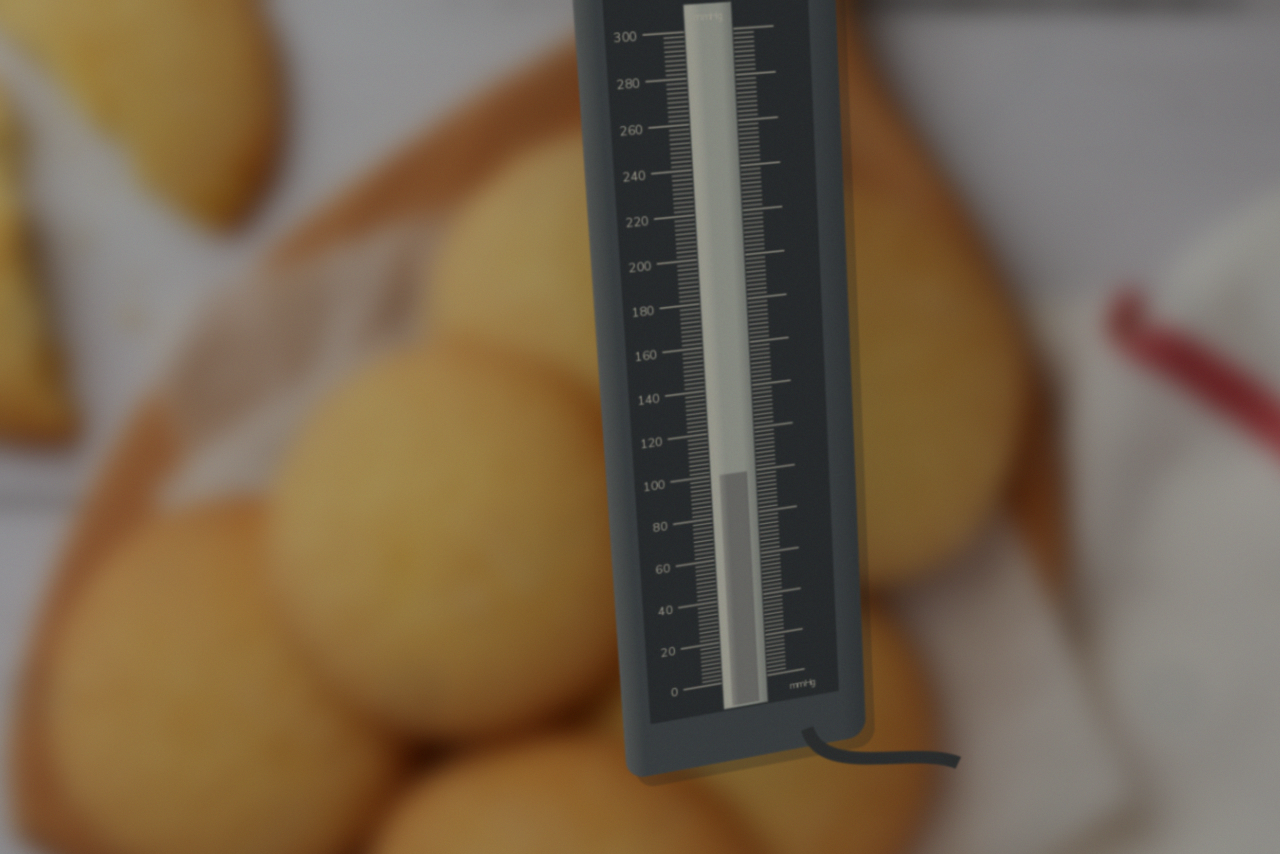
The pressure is {"value": 100, "unit": "mmHg"}
